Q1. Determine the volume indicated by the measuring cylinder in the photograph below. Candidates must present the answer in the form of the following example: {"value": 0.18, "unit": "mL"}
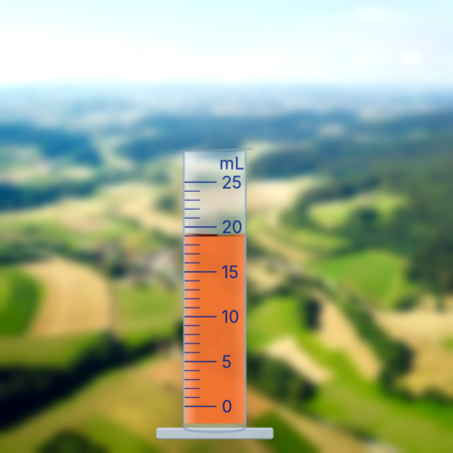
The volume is {"value": 19, "unit": "mL"}
